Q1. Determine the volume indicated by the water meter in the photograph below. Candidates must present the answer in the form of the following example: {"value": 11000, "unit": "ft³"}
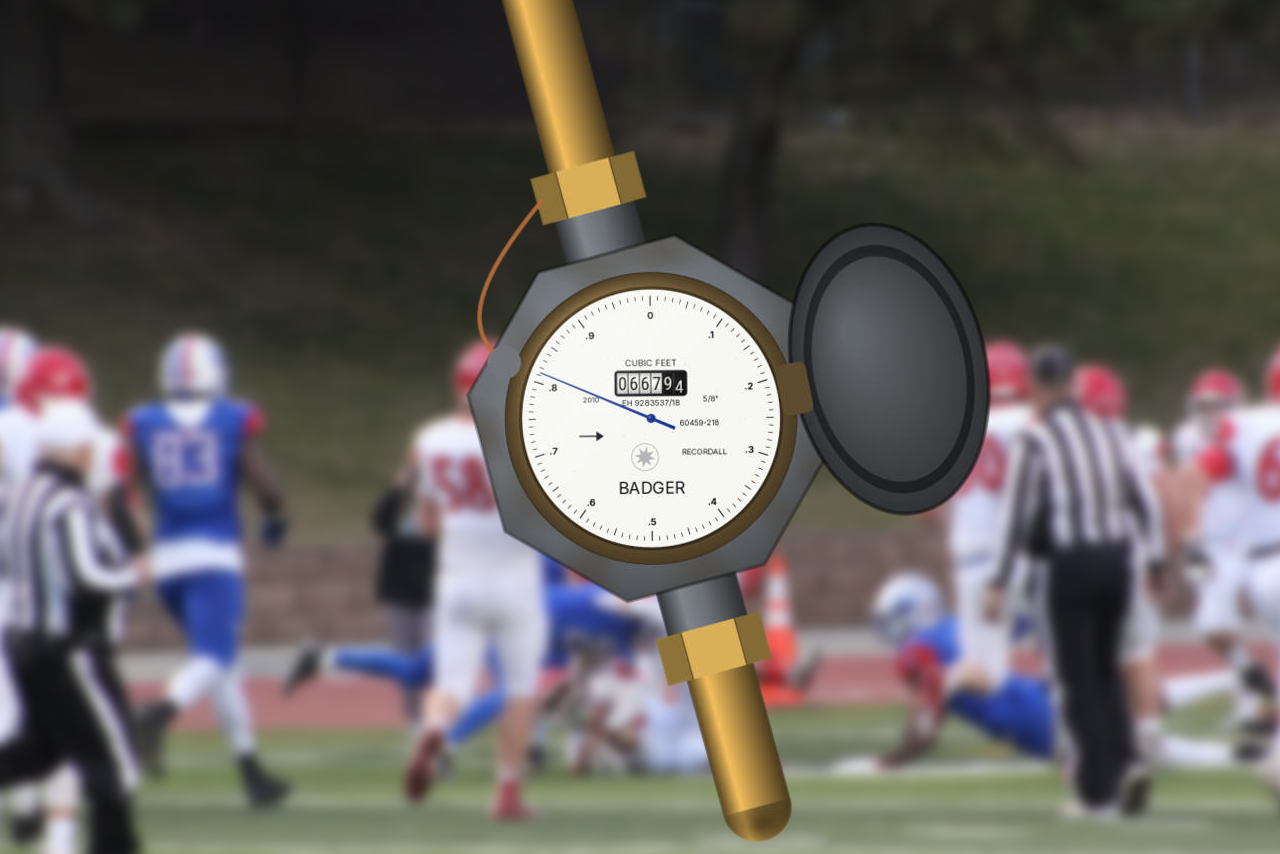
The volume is {"value": 66793.81, "unit": "ft³"}
